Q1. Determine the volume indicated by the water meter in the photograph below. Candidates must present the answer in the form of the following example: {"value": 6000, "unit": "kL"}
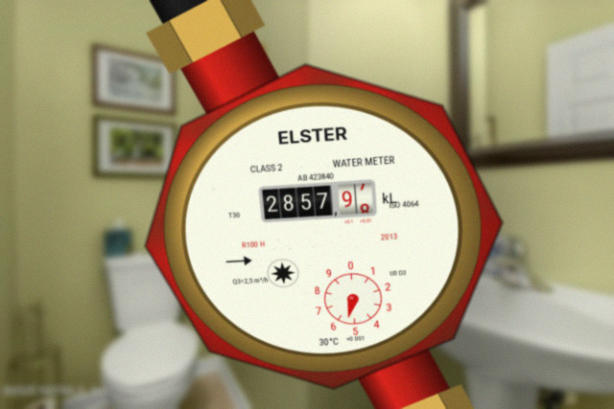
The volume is {"value": 2857.975, "unit": "kL"}
